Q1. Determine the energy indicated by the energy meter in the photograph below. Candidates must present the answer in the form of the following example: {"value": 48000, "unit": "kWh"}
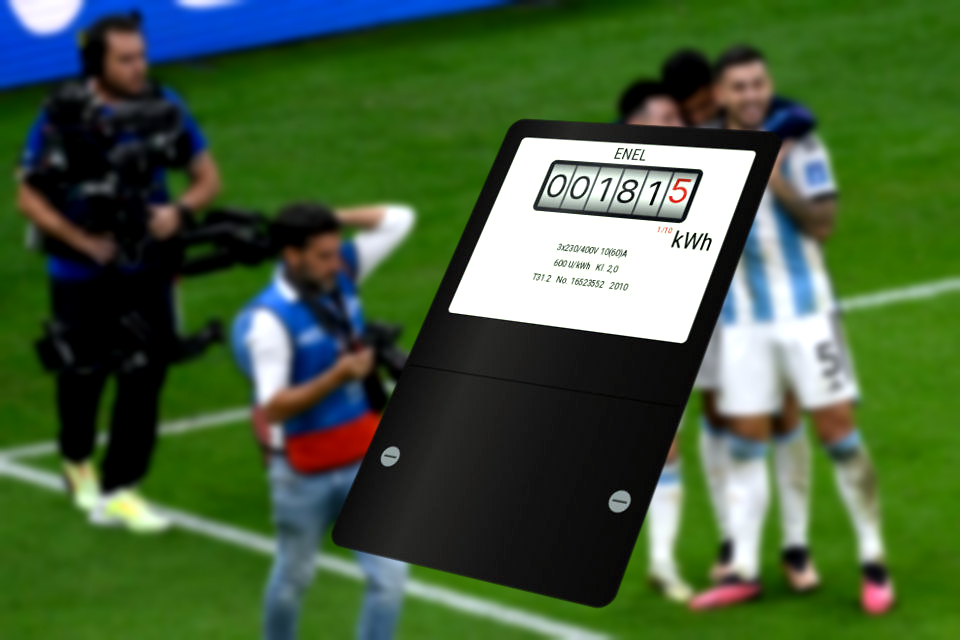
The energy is {"value": 181.5, "unit": "kWh"}
